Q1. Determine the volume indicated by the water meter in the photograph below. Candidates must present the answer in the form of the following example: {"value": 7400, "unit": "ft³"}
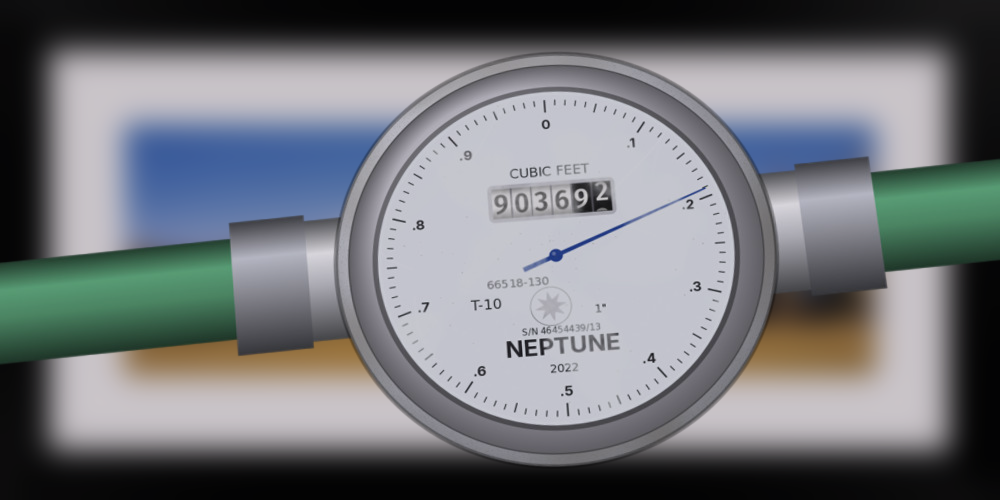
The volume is {"value": 903692.19, "unit": "ft³"}
